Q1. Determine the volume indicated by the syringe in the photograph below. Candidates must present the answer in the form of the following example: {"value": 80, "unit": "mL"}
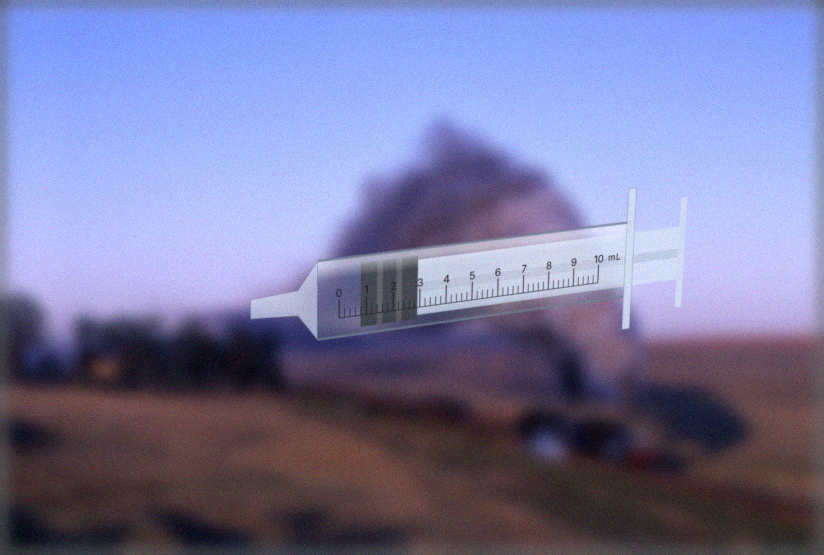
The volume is {"value": 0.8, "unit": "mL"}
